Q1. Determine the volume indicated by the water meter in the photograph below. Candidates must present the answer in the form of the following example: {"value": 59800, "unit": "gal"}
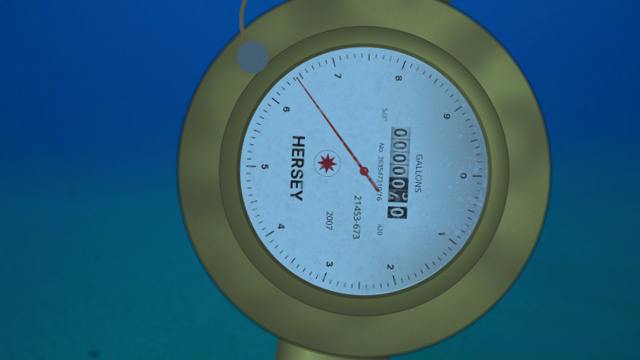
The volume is {"value": 36.4, "unit": "gal"}
